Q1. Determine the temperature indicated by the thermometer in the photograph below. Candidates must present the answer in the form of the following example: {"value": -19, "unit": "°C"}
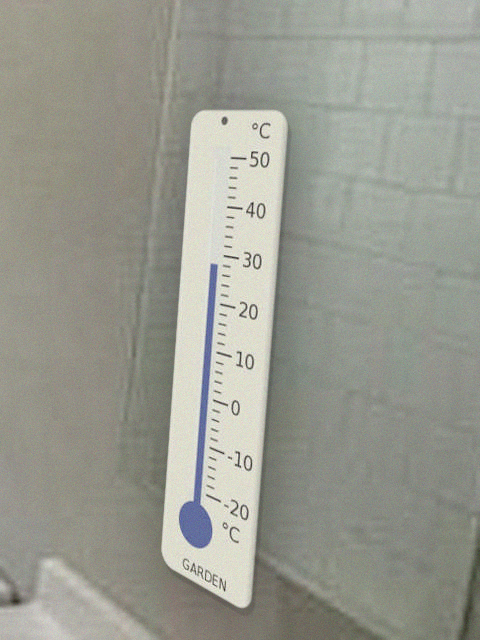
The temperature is {"value": 28, "unit": "°C"}
